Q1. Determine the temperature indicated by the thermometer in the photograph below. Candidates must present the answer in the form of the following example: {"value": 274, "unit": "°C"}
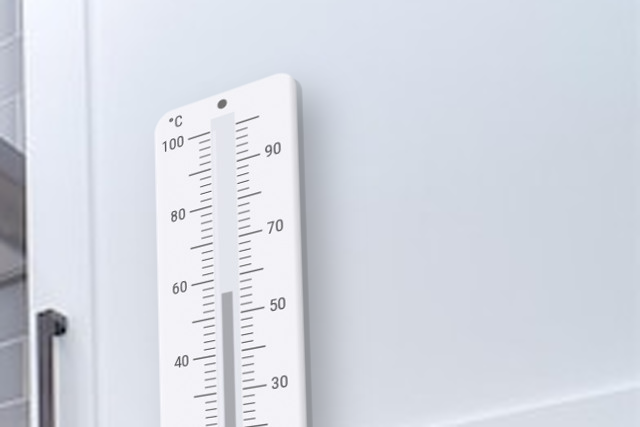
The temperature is {"value": 56, "unit": "°C"}
